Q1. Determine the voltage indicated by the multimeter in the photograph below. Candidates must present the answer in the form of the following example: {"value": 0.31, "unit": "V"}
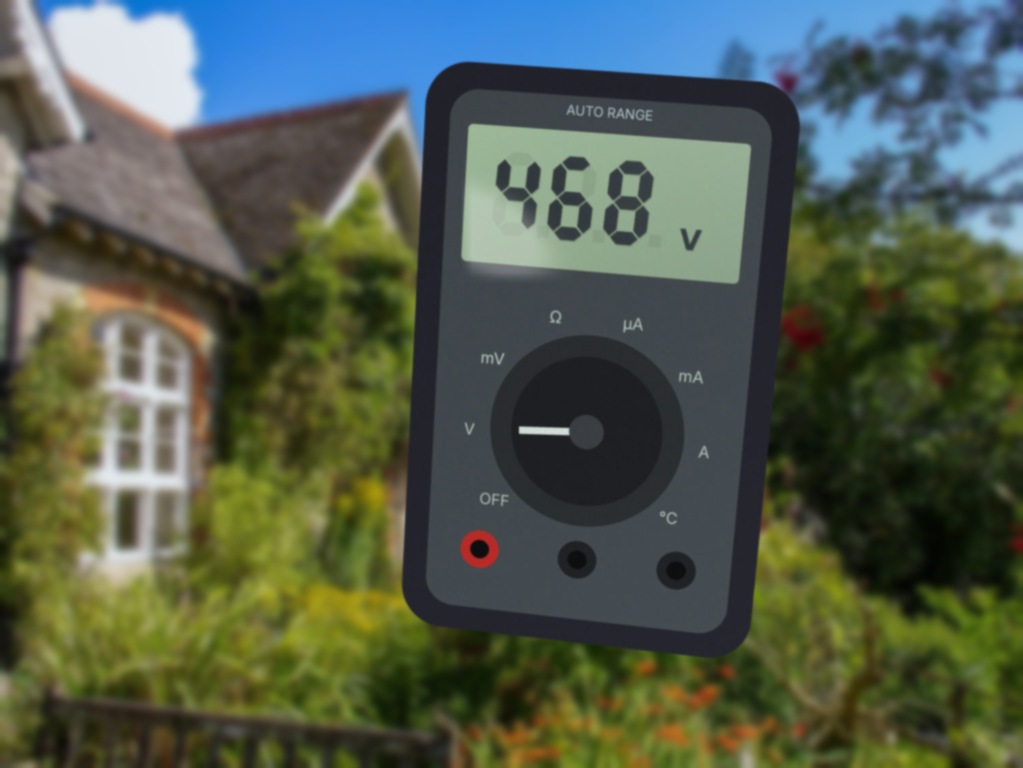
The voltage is {"value": 468, "unit": "V"}
